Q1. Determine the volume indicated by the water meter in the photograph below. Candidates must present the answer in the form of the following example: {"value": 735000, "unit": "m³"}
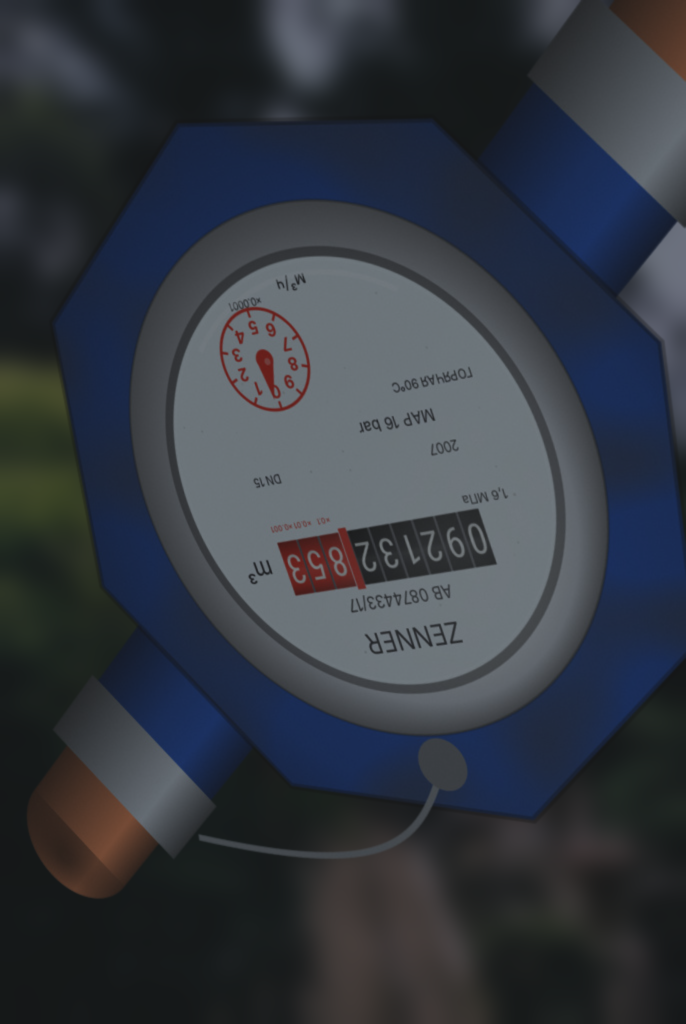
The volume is {"value": 92132.8530, "unit": "m³"}
